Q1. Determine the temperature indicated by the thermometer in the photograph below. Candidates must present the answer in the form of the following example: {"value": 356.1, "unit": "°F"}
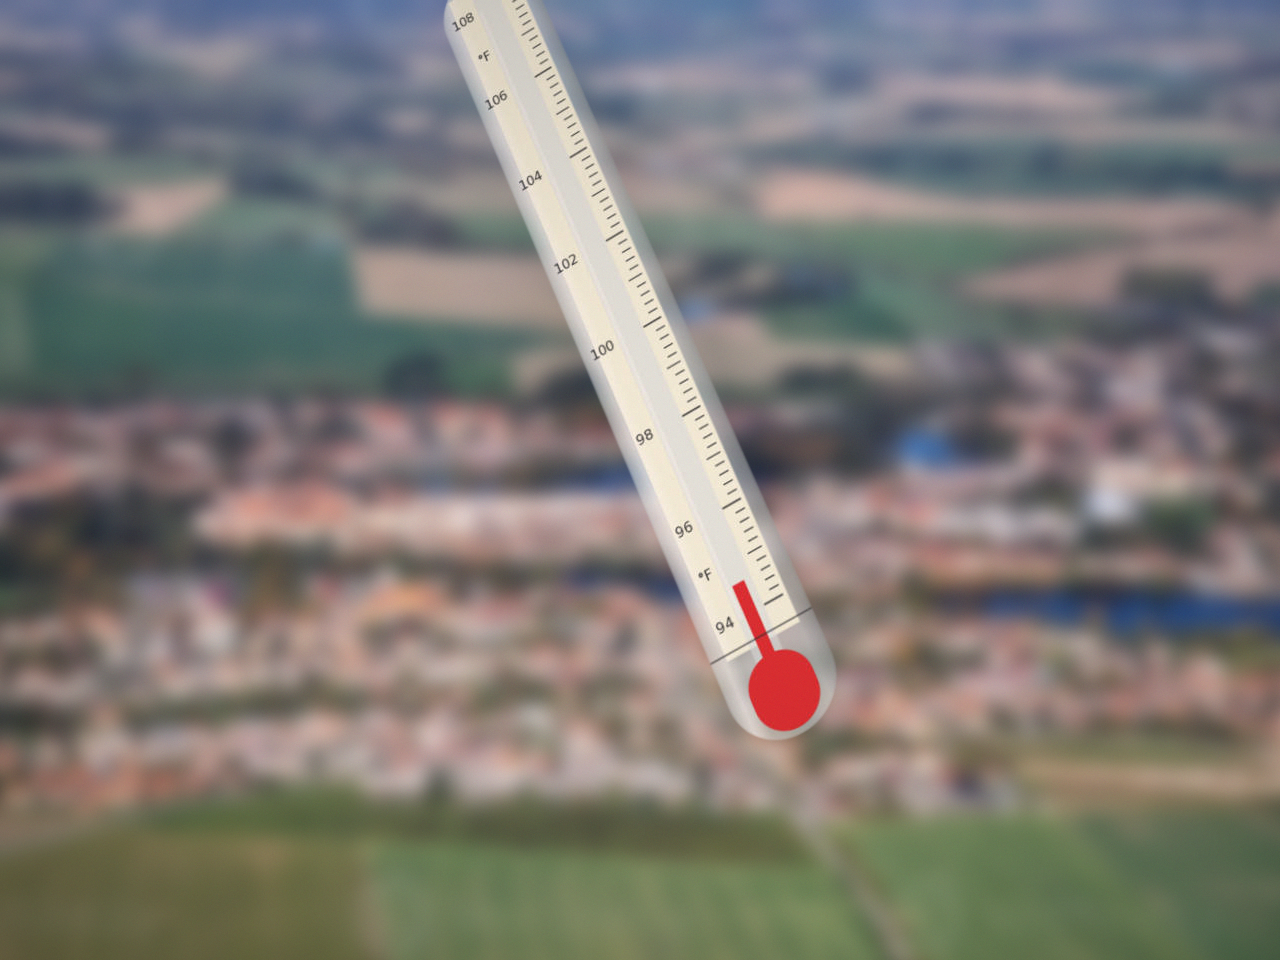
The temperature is {"value": 94.6, "unit": "°F"}
